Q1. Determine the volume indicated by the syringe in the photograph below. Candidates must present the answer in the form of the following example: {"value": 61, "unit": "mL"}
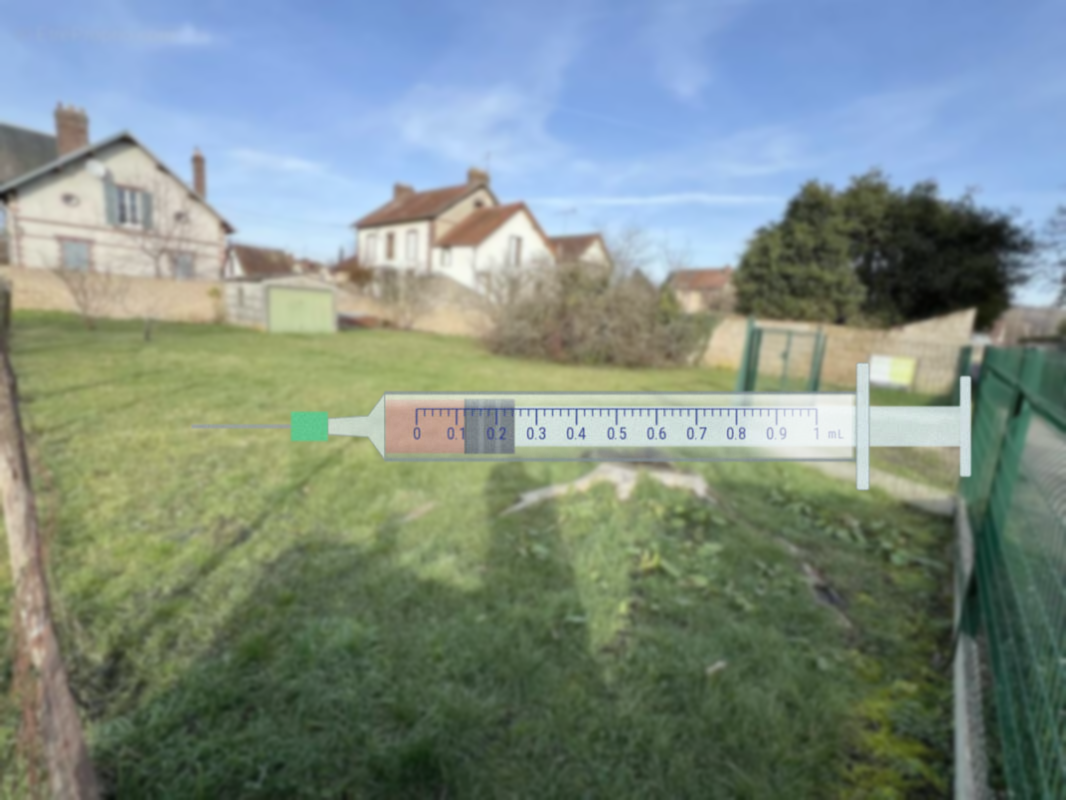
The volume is {"value": 0.12, "unit": "mL"}
